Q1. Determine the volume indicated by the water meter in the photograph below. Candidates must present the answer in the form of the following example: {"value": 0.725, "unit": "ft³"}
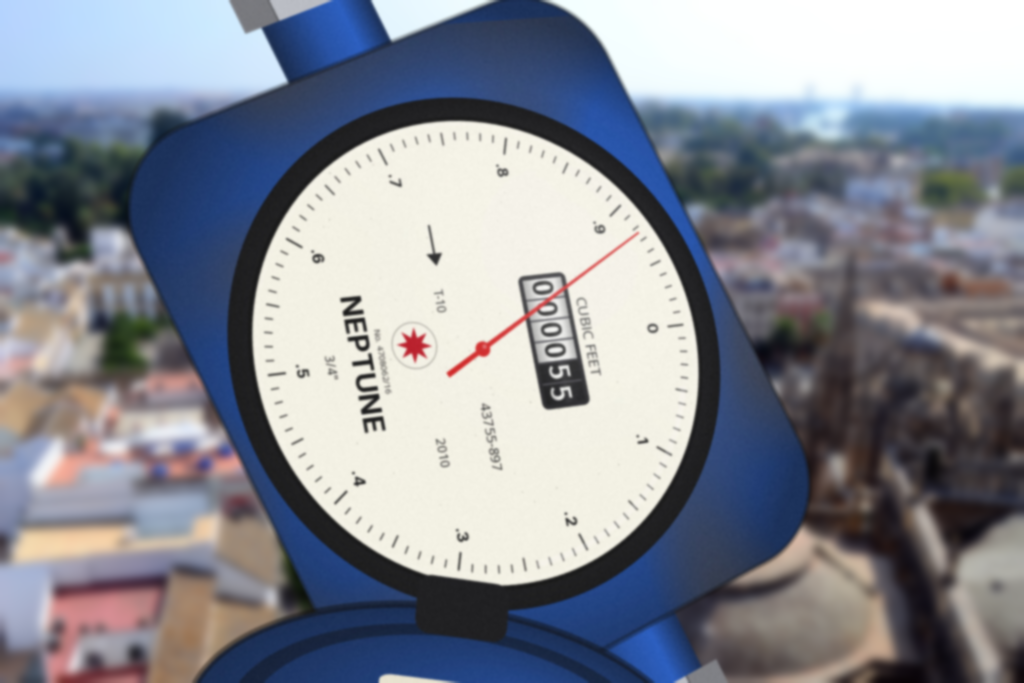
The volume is {"value": 54.92, "unit": "ft³"}
